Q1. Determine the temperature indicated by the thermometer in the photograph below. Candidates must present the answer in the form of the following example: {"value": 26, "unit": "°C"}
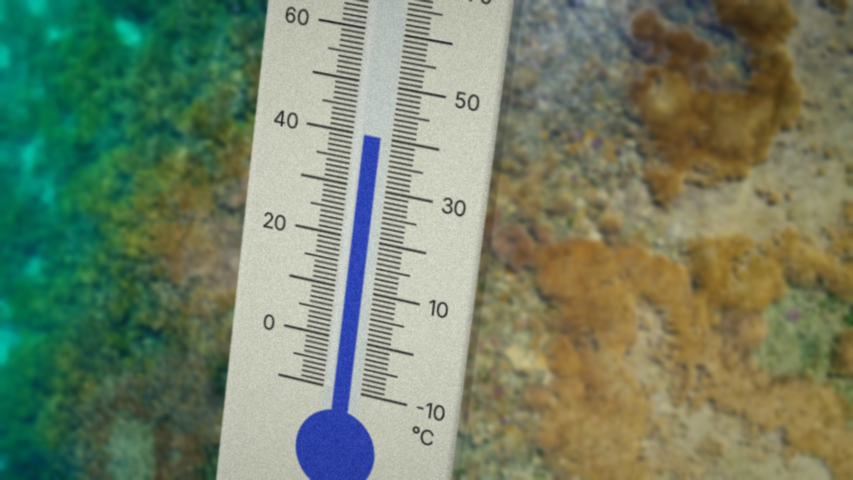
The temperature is {"value": 40, "unit": "°C"}
